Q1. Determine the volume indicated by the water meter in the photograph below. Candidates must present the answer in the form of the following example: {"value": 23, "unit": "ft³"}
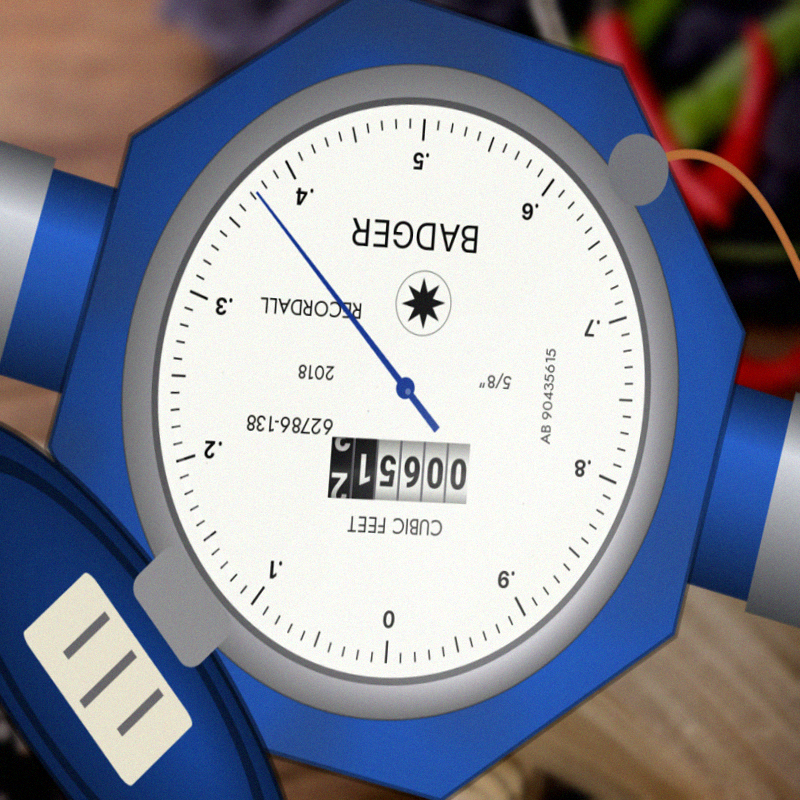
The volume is {"value": 6512.37, "unit": "ft³"}
